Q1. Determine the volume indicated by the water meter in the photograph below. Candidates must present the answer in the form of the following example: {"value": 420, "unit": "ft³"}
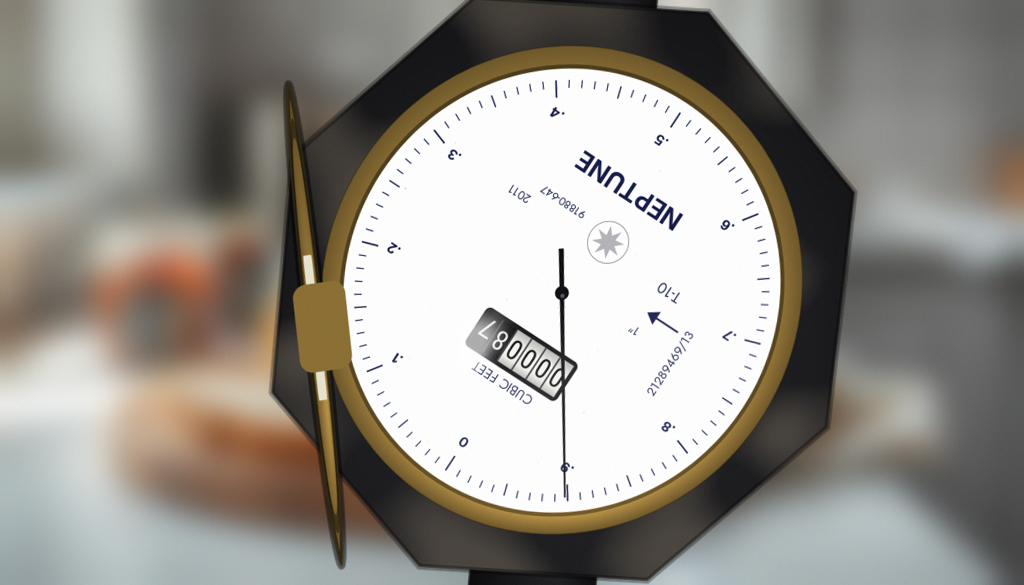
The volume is {"value": 86.90, "unit": "ft³"}
